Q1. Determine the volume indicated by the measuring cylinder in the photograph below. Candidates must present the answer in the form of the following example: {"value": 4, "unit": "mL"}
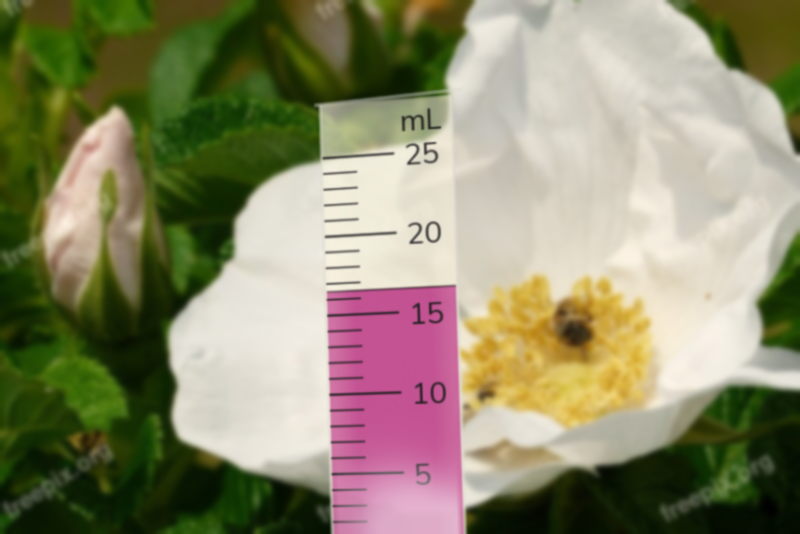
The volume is {"value": 16.5, "unit": "mL"}
